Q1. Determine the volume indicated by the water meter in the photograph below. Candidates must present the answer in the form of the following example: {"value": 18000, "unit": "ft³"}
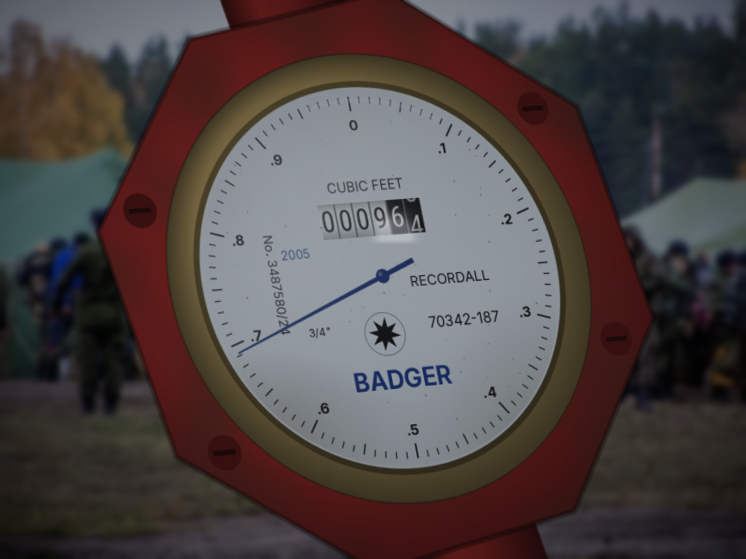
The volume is {"value": 963.69, "unit": "ft³"}
